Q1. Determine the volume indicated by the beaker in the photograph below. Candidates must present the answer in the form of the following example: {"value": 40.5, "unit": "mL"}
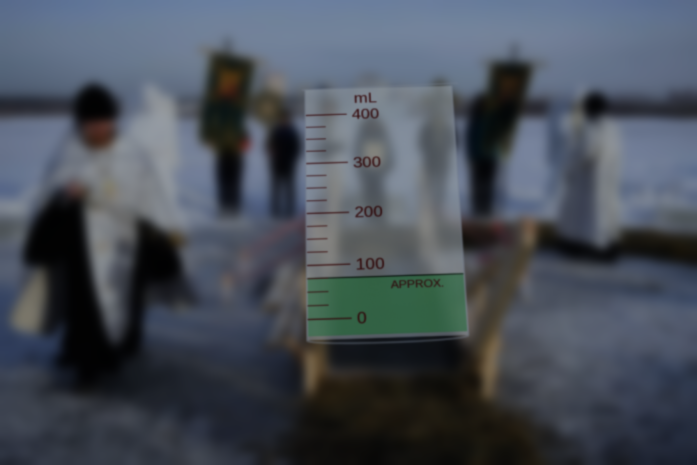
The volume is {"value": 75, "unit": "mL"}
